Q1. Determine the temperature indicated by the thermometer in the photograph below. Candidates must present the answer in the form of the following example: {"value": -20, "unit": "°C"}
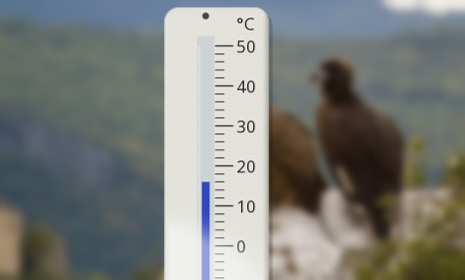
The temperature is {"value": 16, "unit": "°C"}
